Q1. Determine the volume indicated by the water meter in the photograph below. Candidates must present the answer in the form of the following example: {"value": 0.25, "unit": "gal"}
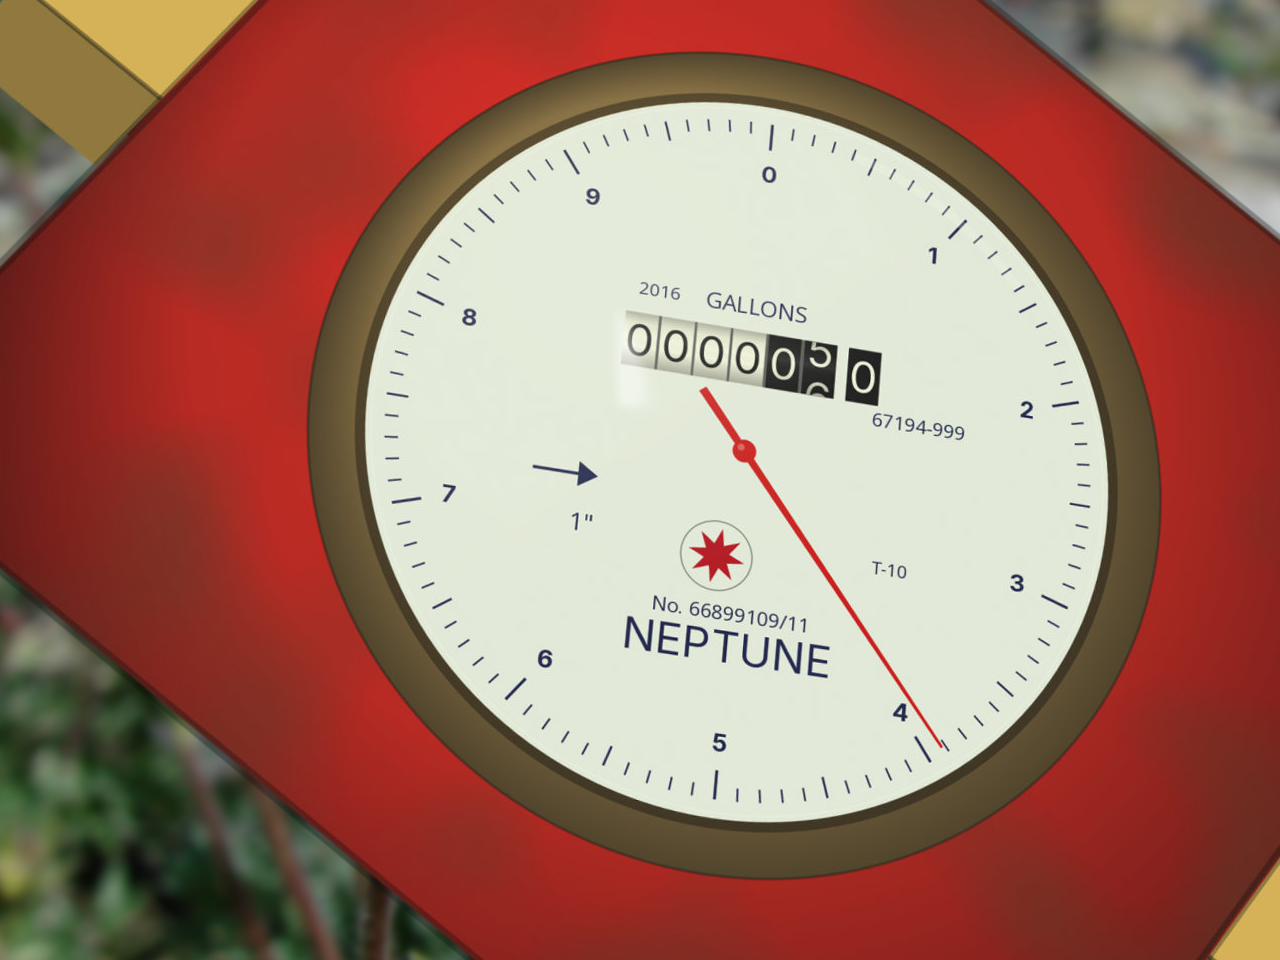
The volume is {"value": 53.9, "unit": "gal"}
